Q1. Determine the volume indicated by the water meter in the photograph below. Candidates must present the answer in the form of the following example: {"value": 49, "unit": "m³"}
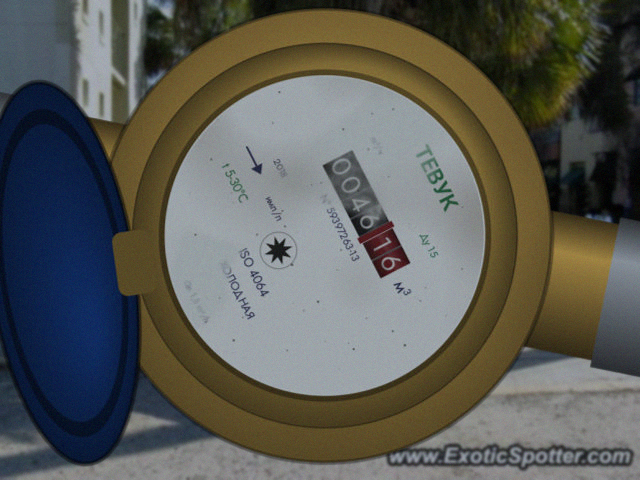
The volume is {"value": 46.16, "unit": "m³"}
